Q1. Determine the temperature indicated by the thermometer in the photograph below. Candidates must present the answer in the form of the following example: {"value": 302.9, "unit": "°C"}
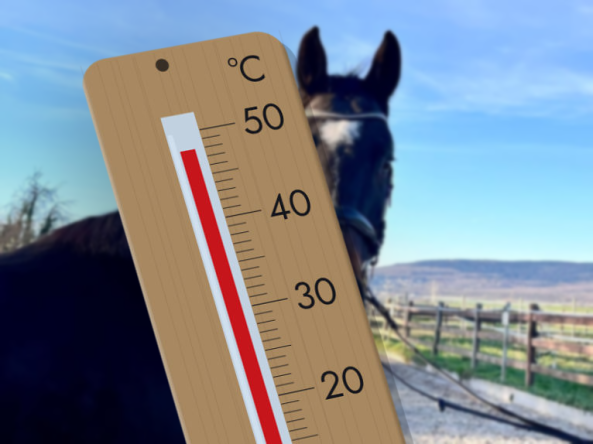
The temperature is {"value": 48, "unit": "°C"}
